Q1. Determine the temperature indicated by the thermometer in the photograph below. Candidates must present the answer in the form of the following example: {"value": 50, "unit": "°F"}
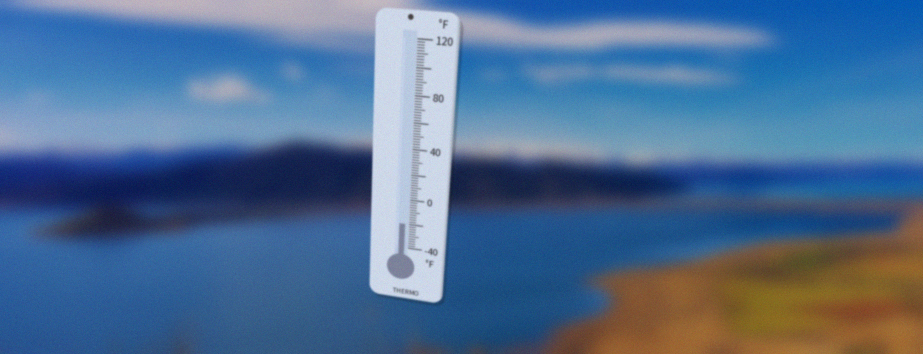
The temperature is {"value": -20, "unit": "°F"}
